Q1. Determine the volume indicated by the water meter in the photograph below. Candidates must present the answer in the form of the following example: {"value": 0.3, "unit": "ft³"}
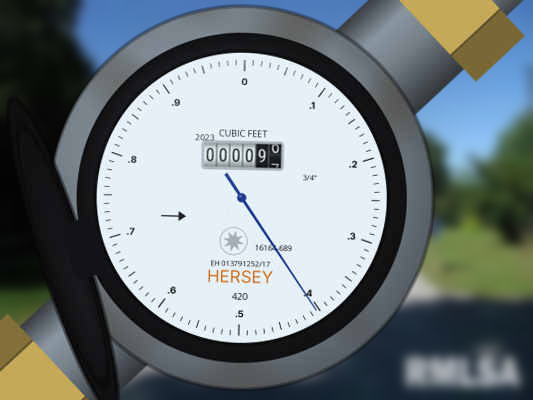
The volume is {"value": 96.40, "unit": "ft³"}
